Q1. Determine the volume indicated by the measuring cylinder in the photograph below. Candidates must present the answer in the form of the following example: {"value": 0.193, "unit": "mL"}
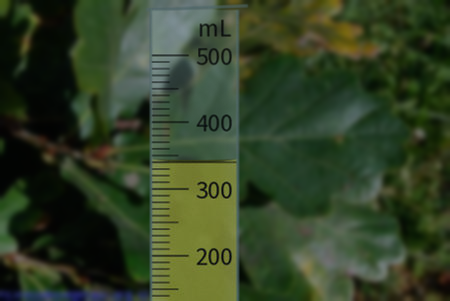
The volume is {"value": 340, "unit": "mL"}
